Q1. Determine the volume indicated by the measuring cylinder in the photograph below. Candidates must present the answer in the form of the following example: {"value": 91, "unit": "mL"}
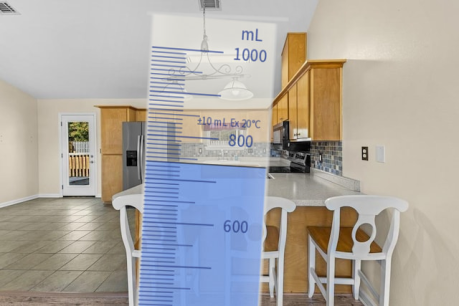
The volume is {"value": 740, "unit": "mL"}
